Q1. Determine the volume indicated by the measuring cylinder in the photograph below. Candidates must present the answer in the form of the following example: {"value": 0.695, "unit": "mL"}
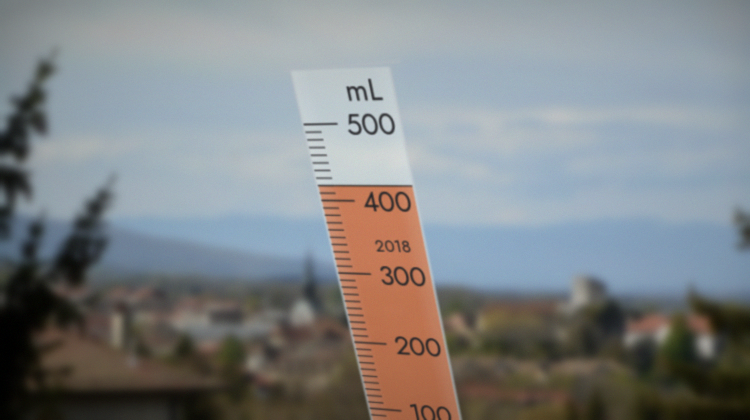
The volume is {"value": 420, "unit": "mL"}
